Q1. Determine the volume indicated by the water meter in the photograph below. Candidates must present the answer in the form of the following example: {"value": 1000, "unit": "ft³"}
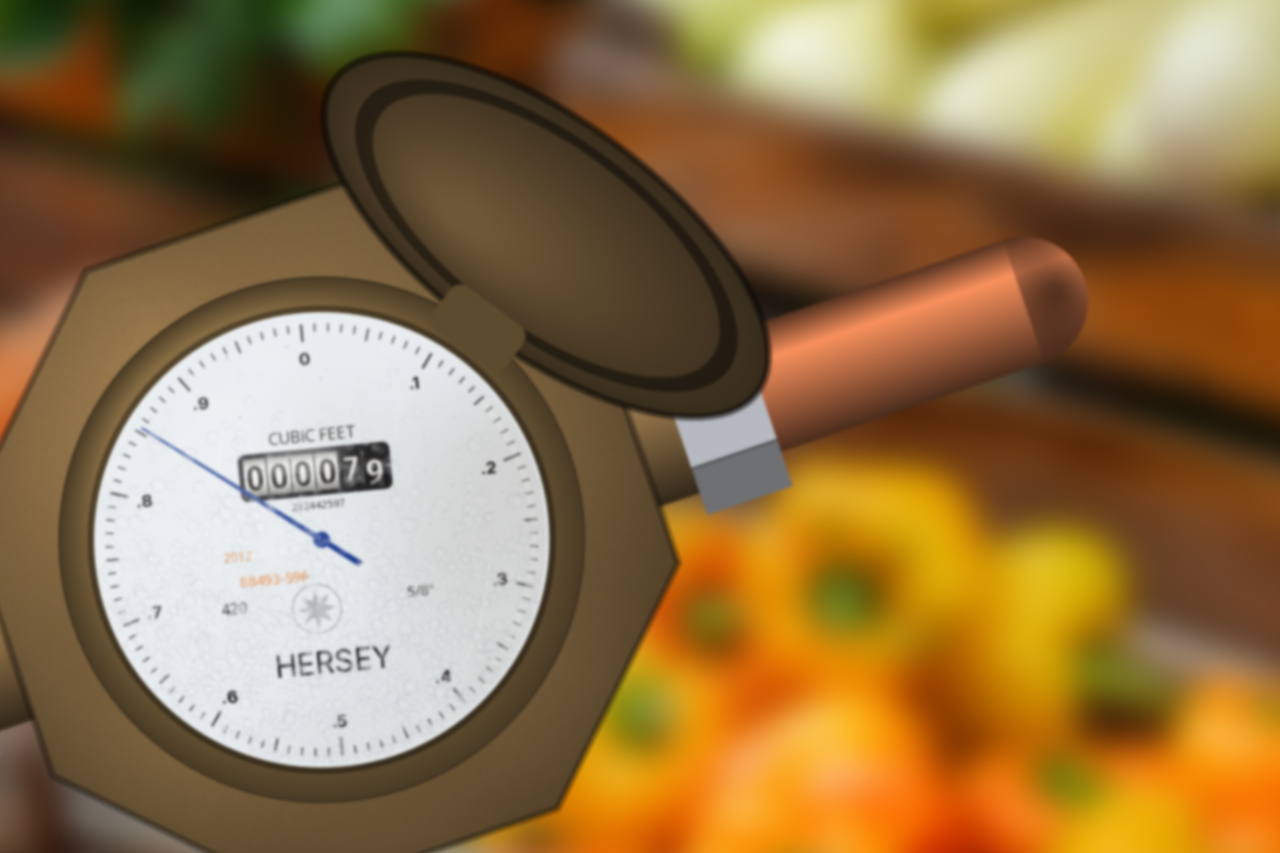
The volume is {"value": 78.85, "unit": "ft³"}
